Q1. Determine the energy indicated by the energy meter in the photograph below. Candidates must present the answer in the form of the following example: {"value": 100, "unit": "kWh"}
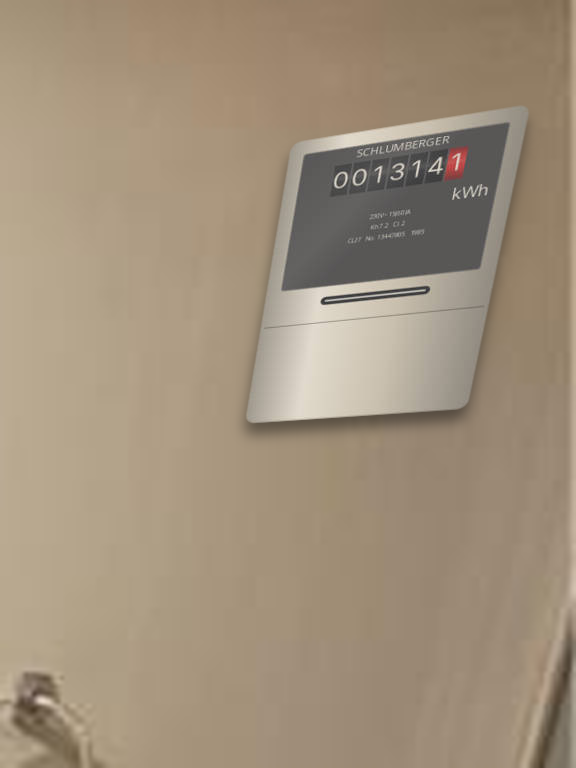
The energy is {"value": 1314.1, "unit": "kWh"}
